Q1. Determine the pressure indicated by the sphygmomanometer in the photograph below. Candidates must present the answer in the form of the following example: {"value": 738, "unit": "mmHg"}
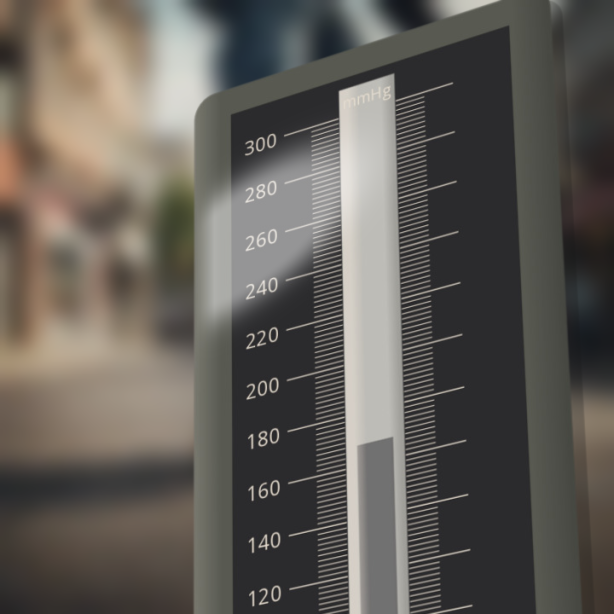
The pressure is {"value": 168, "unit": "mmHg"}
